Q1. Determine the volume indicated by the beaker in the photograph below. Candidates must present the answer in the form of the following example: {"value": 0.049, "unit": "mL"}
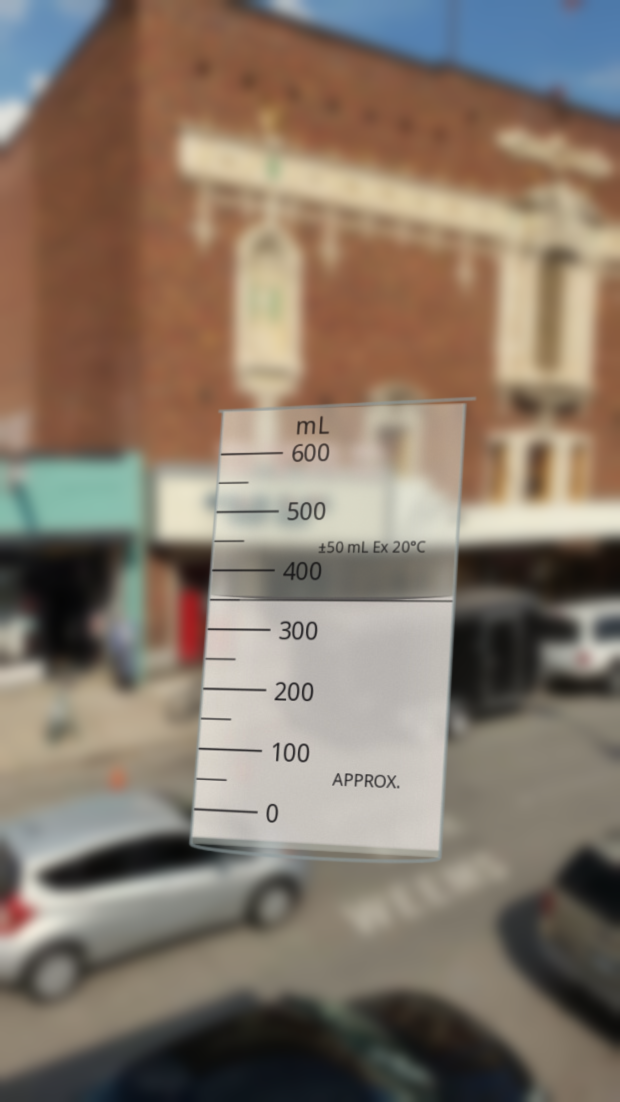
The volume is {"value": 350, "unit": "mL"}
